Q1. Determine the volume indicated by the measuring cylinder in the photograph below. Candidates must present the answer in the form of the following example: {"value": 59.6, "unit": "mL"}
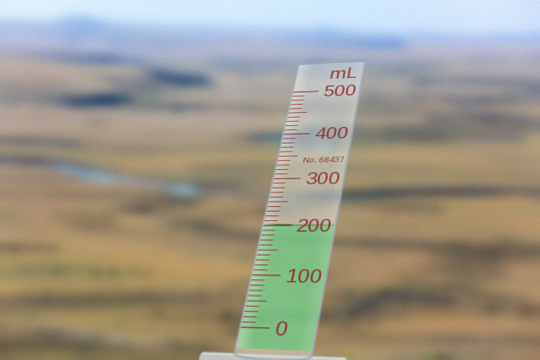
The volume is {"value": 200, "unit": "mL"}
